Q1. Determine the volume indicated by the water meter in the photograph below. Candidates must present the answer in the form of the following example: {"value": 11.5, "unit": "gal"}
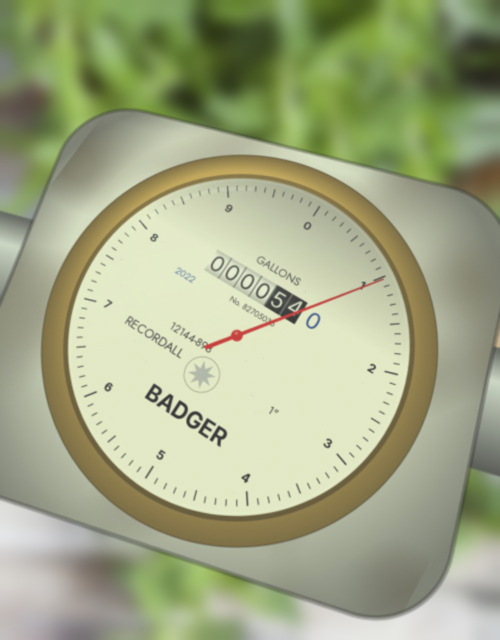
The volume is {"value": 541.0, "unit": "gal"}
